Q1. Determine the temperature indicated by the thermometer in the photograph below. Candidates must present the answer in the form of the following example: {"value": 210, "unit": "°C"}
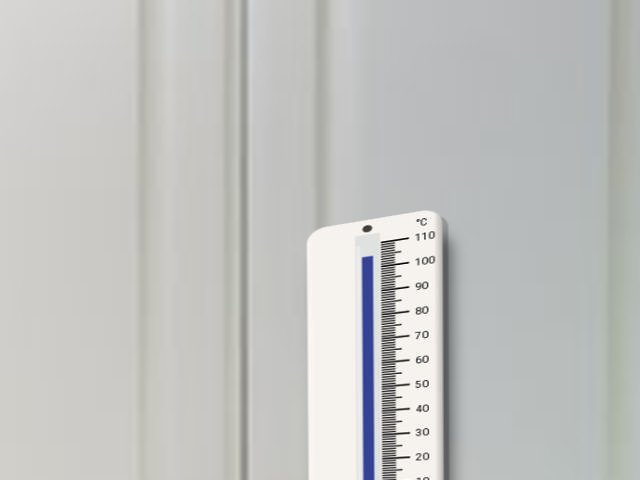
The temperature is {"value": 105, "unit": "°C"}
